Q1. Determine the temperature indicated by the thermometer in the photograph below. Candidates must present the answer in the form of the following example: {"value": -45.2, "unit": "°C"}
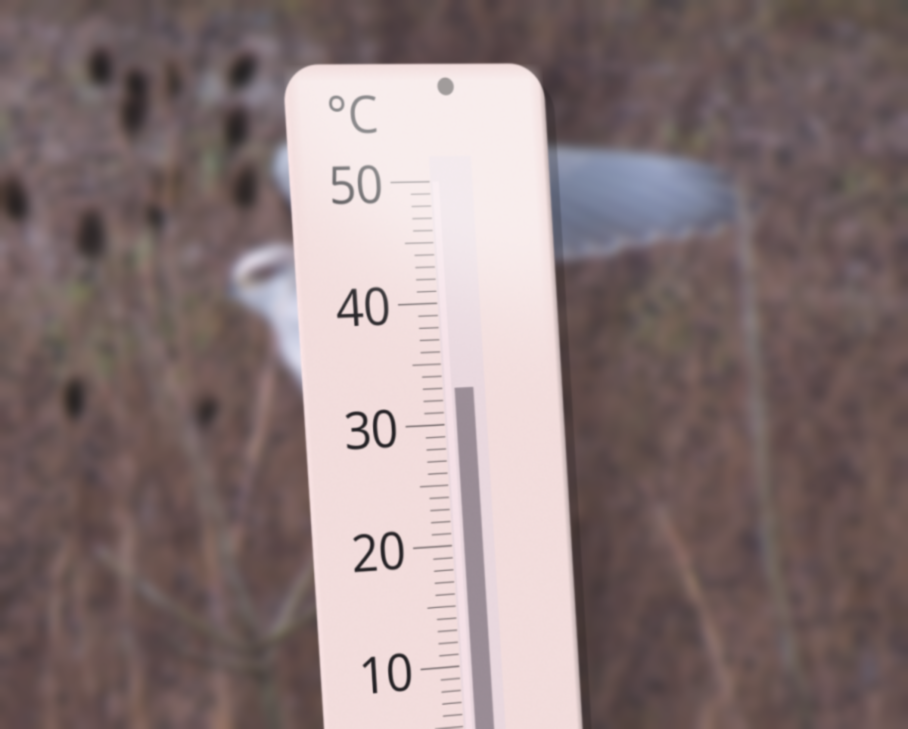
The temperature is {"value": 33, "unit": "°C"}
